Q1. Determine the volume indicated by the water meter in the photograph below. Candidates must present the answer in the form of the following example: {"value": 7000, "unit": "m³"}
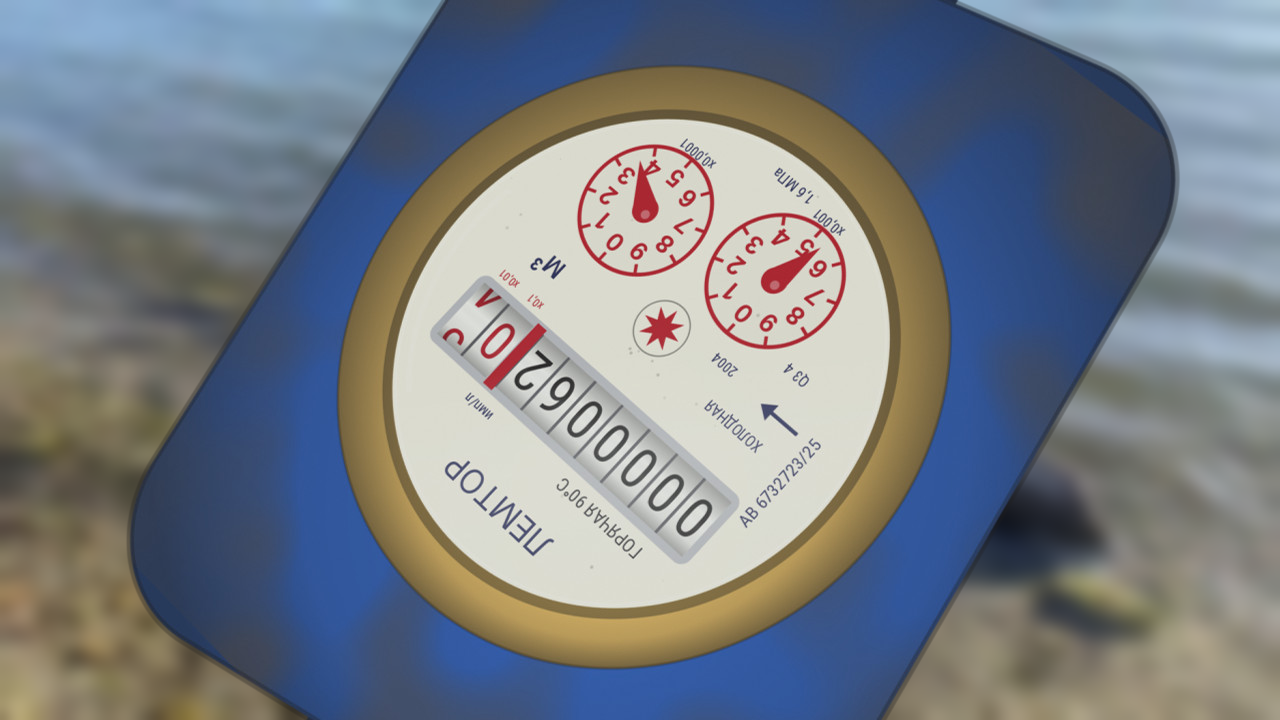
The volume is {"value": 62.0353, "unit": "m³"}
